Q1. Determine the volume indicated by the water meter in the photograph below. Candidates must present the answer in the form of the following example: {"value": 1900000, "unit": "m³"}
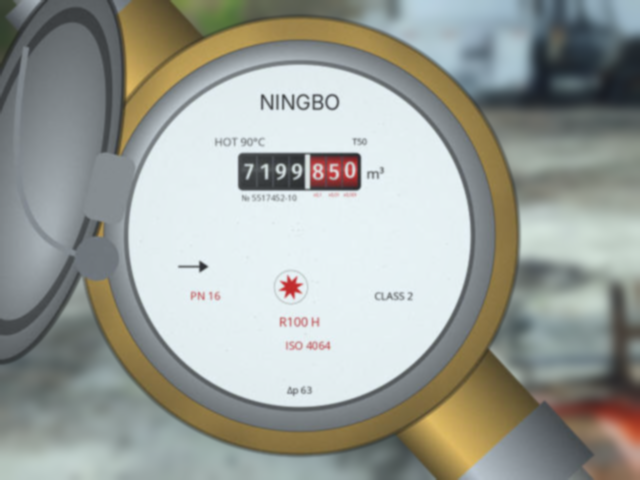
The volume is {"value": 7199.850, "unit": "m³"}
